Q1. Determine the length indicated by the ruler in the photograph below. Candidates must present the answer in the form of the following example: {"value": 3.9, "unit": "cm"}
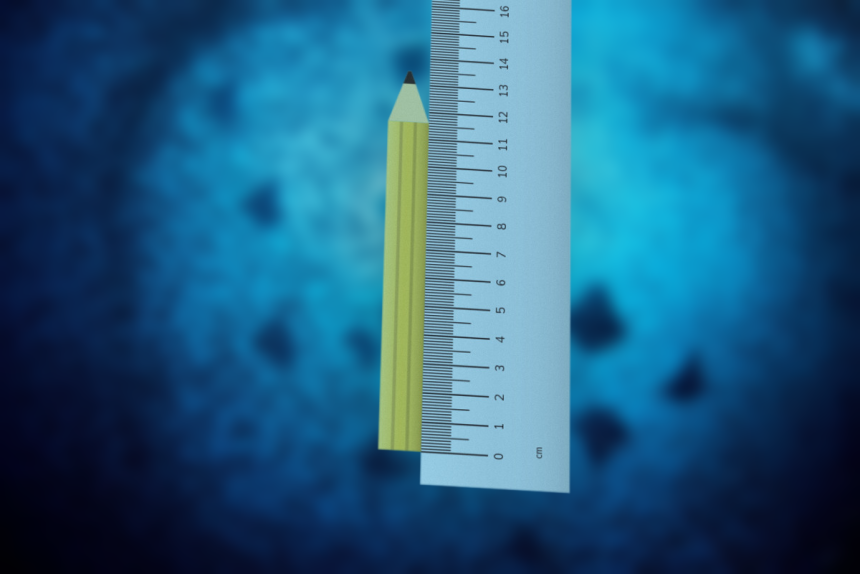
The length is {"value": 13.5, "unit": "cm"}
